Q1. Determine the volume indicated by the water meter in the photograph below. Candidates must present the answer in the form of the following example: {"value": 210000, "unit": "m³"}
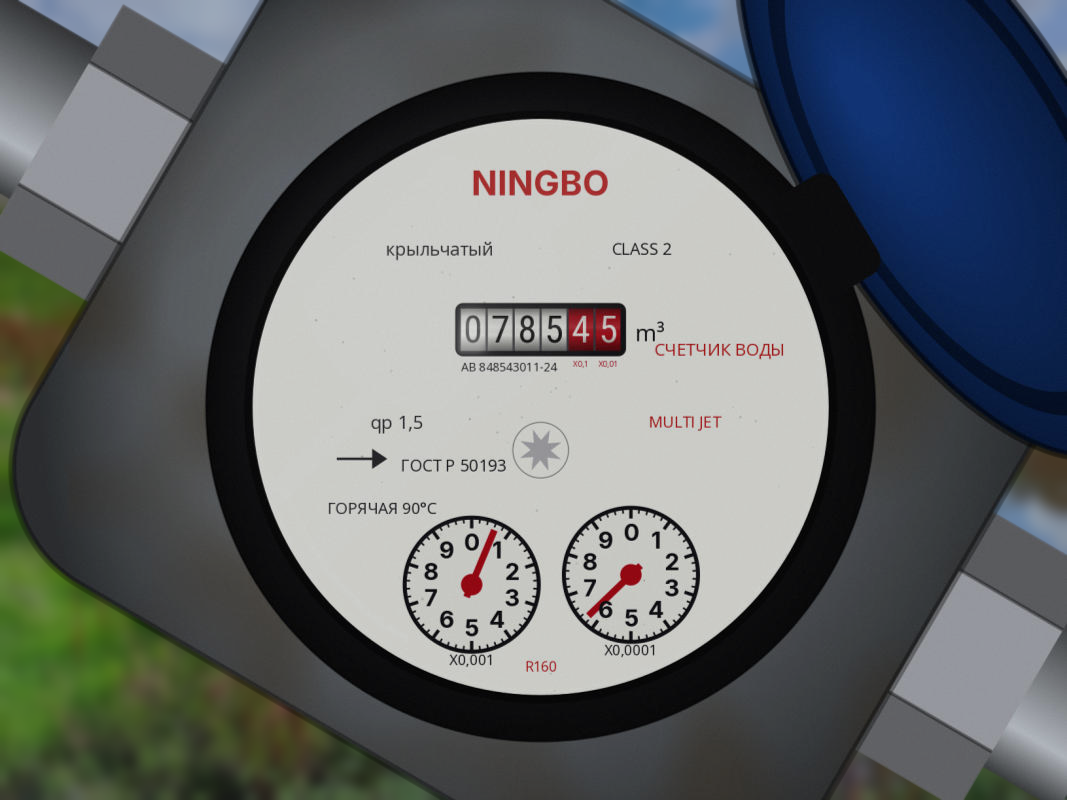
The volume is {"value": 785.4506, "unit": "m³"}
